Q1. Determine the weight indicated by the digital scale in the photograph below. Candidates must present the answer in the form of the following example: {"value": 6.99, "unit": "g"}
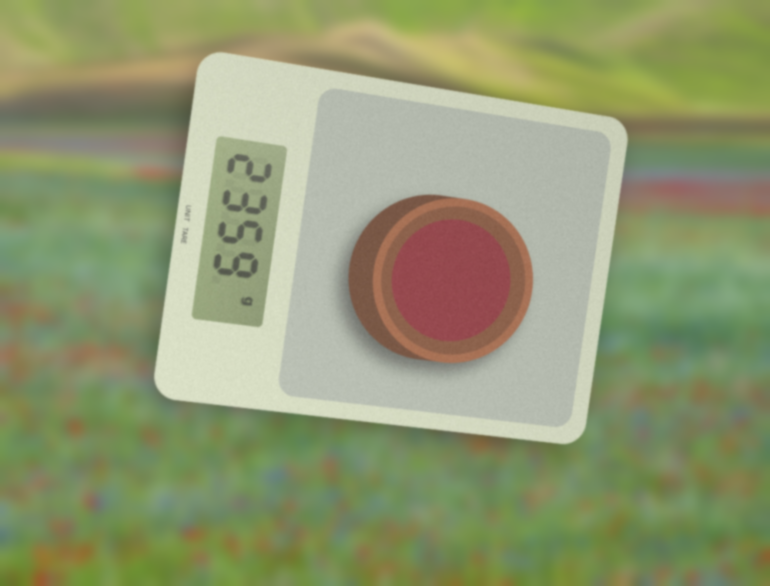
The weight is {"value": 2359, "unit": "g"}
